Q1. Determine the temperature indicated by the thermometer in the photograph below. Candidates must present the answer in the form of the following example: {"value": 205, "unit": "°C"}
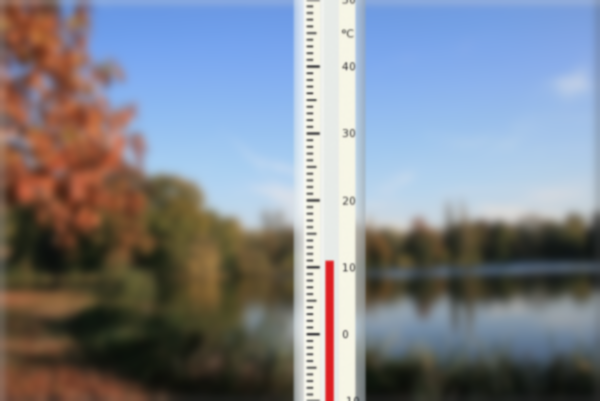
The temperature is {"value": 11, "unit": "°C"}
